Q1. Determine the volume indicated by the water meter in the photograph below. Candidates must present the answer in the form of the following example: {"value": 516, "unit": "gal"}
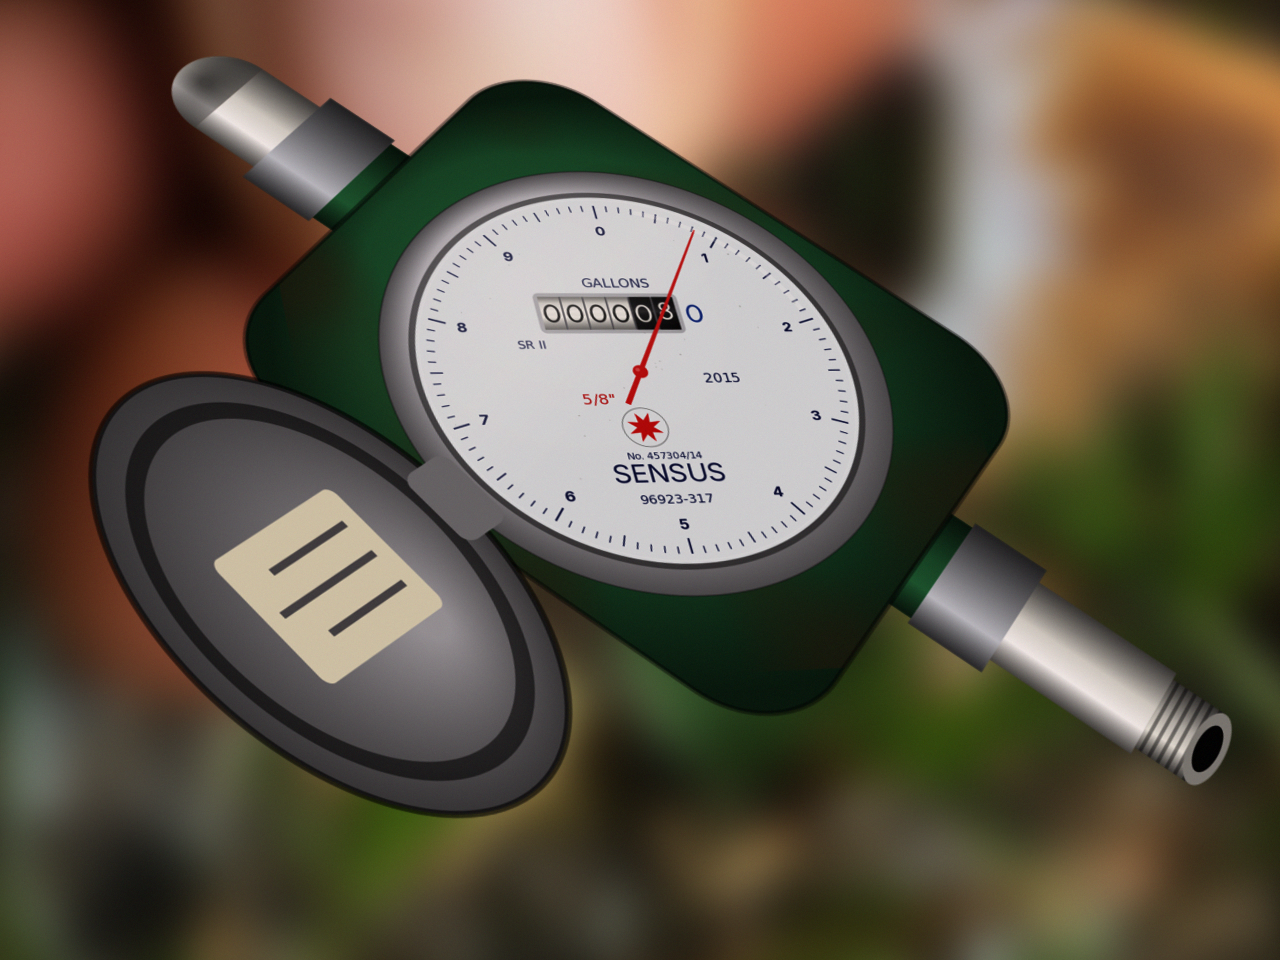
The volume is {"value": 80.8, "unit": "gal"}
